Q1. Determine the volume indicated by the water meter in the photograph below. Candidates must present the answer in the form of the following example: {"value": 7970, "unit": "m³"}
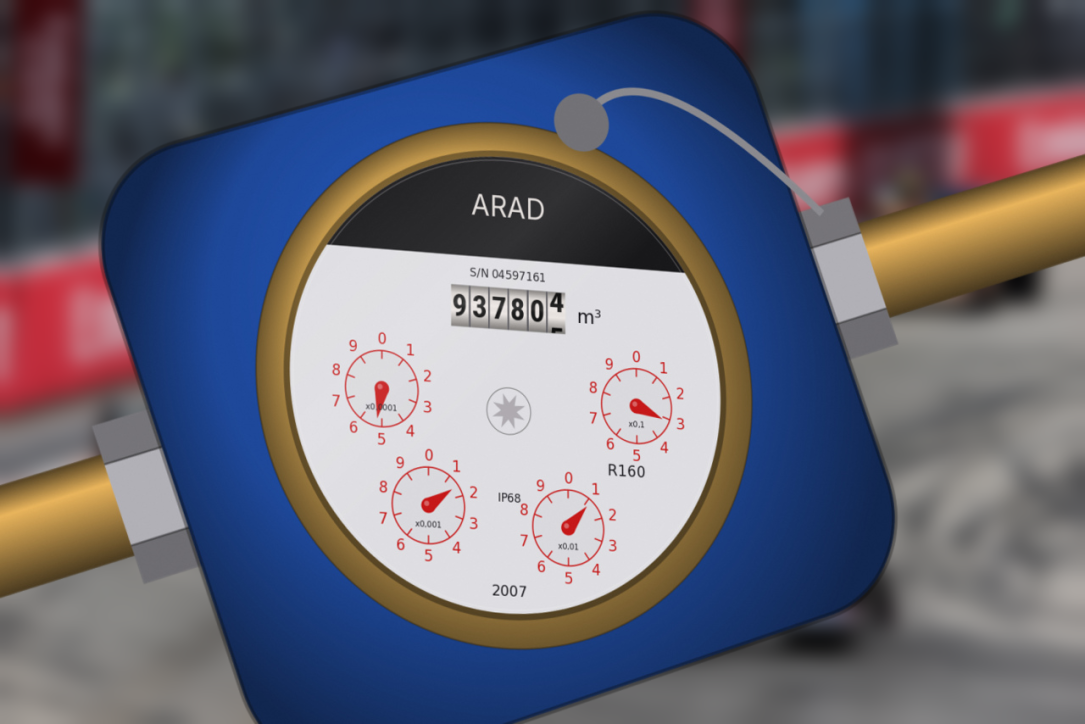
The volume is {"value": 937804.3115, "unit": "m³"}
